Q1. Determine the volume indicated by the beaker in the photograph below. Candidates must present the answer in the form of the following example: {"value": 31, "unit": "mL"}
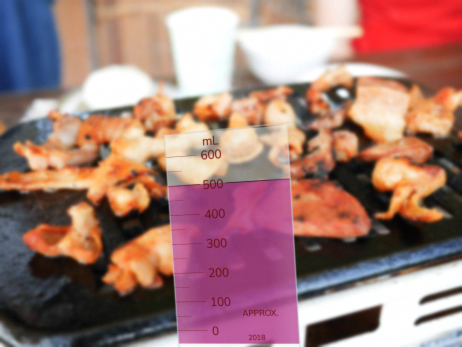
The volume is {"value": 500, "unit": "mL"}
